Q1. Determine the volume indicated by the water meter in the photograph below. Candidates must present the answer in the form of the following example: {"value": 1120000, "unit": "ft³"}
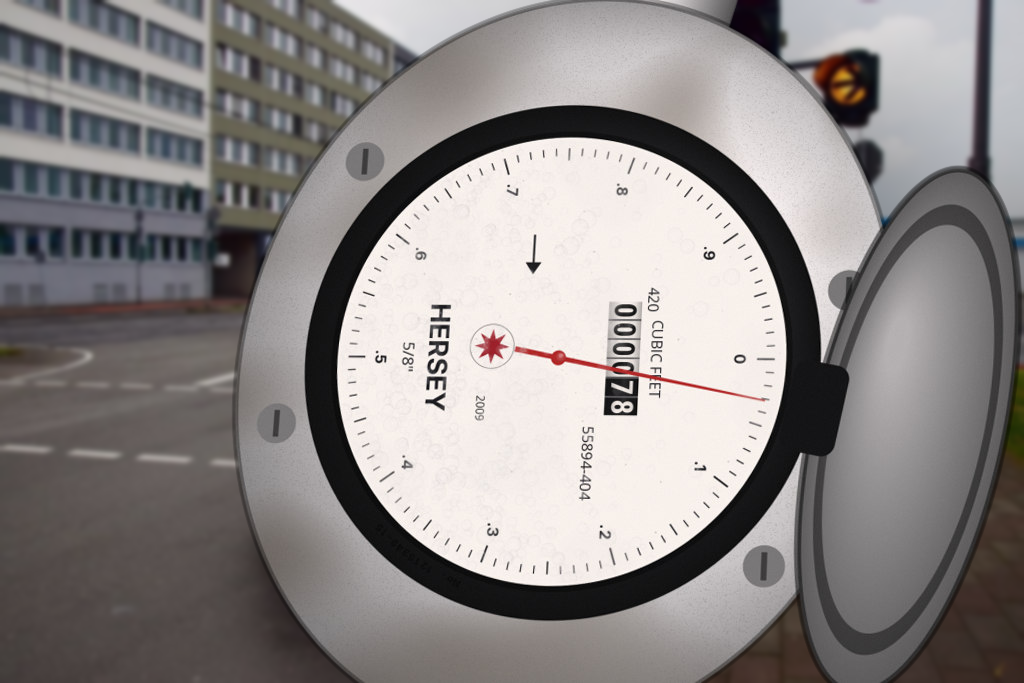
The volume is {"value": 78.03, "unit": "ft³"}
